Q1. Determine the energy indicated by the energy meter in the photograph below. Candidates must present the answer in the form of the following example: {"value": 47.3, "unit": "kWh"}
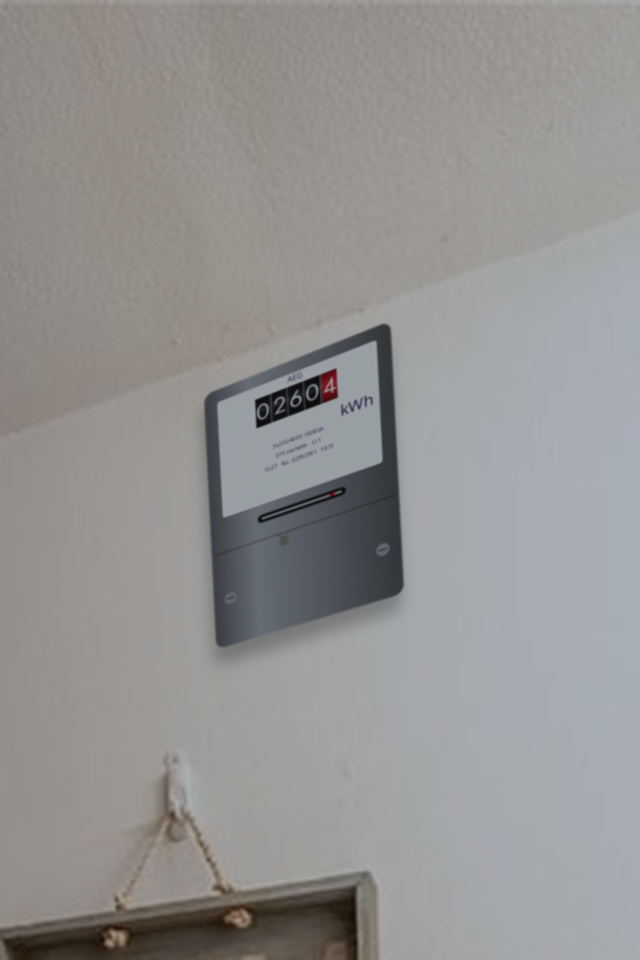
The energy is {"value": 260.4, "unit": "kWh"}
